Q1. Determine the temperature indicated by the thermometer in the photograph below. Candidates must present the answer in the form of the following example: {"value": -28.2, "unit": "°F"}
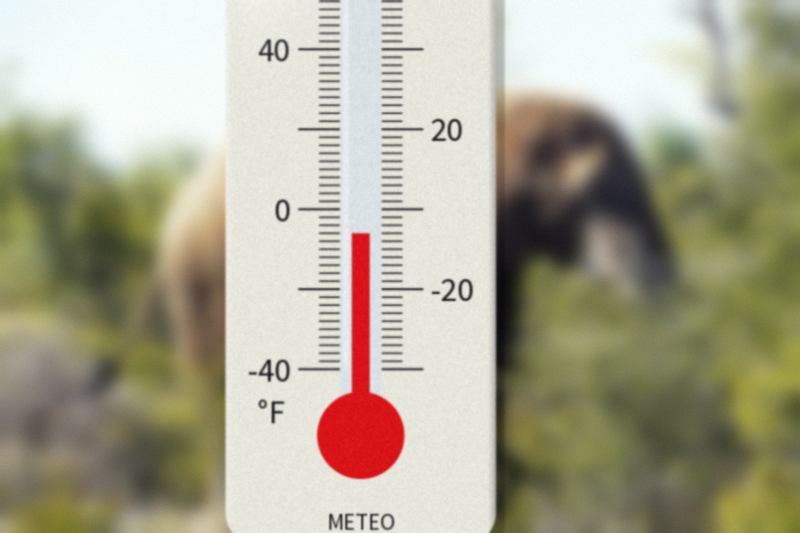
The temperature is {"value": -6, "unit": "°F"}
